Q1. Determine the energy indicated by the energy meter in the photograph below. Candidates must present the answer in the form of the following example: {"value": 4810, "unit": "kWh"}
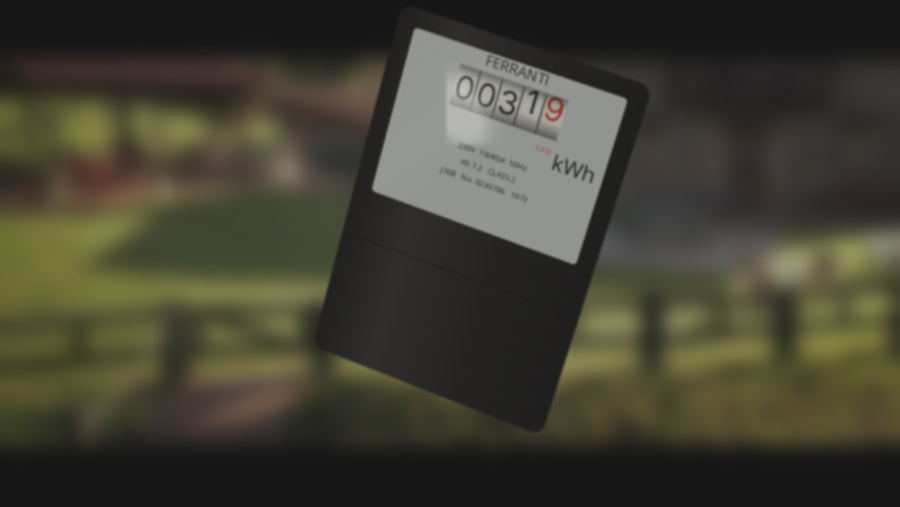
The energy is {"value": 31.9, "unit": "kWh"}
